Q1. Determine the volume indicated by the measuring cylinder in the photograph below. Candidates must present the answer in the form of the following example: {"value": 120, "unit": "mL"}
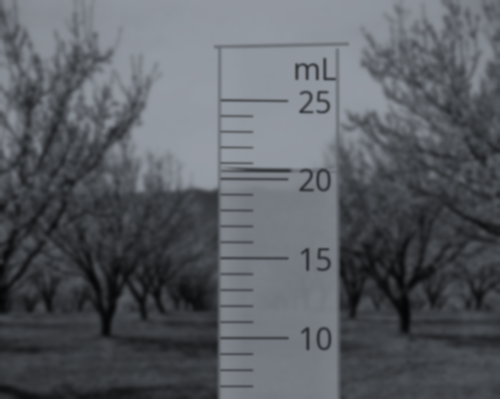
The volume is {"value": 20.5, "unit": "mL"}
